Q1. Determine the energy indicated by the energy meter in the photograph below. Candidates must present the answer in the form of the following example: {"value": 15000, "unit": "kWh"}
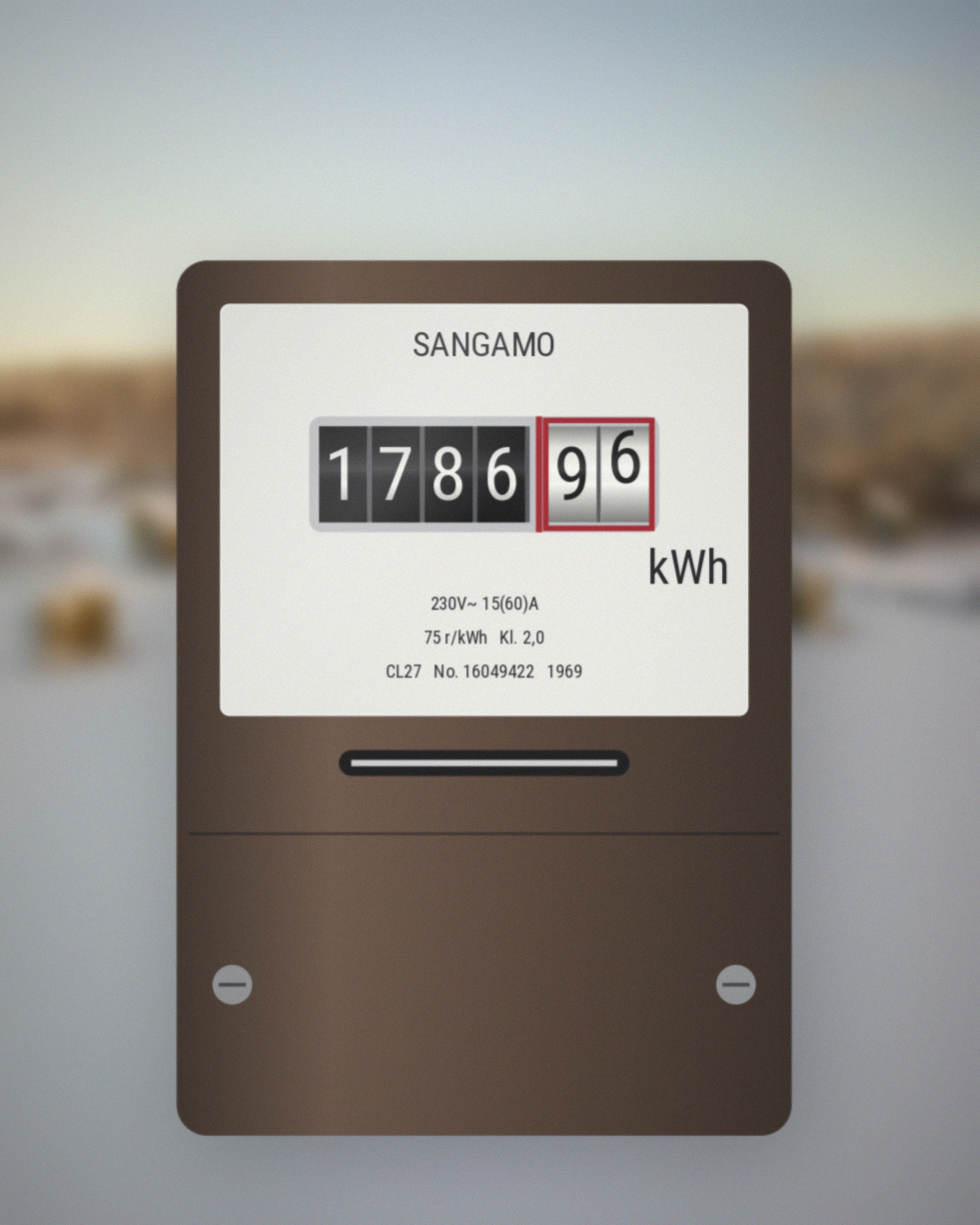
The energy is {"value": 1786.96, "unit": "kWh"}
